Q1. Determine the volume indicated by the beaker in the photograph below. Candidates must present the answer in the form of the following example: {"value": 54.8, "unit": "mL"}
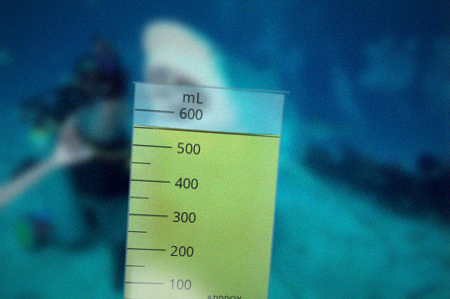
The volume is {"value": 550, "unit": "mL"}
